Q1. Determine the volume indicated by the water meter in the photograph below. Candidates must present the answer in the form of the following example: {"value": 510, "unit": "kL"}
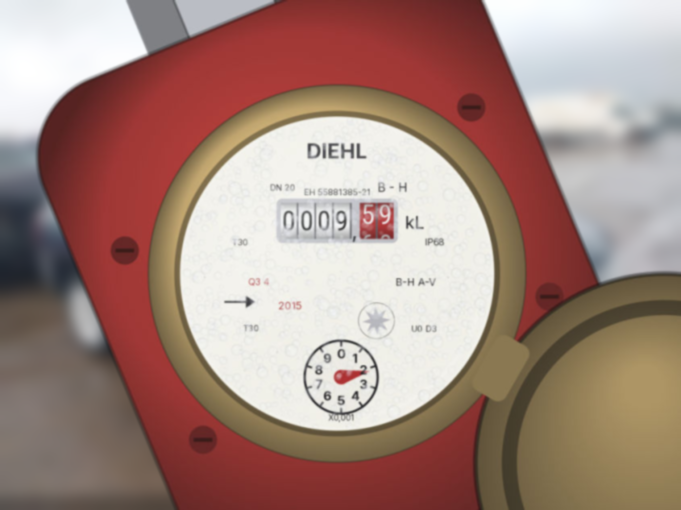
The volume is {"value": 9.592, "unit": "kL"}
